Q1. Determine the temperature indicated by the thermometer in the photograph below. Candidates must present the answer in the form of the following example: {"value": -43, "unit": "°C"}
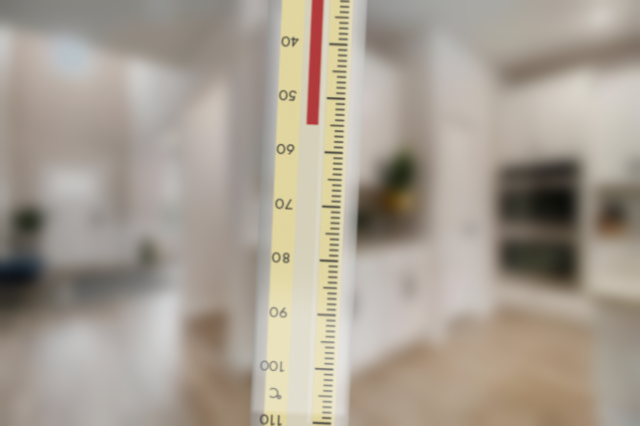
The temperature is {"value": 55, "unit": "°C"}
